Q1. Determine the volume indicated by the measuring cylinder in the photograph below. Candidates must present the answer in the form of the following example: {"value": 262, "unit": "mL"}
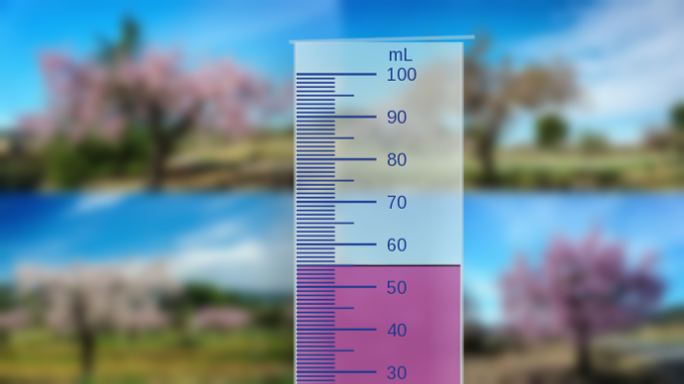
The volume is {"value": 55, "unit": "mL"}
